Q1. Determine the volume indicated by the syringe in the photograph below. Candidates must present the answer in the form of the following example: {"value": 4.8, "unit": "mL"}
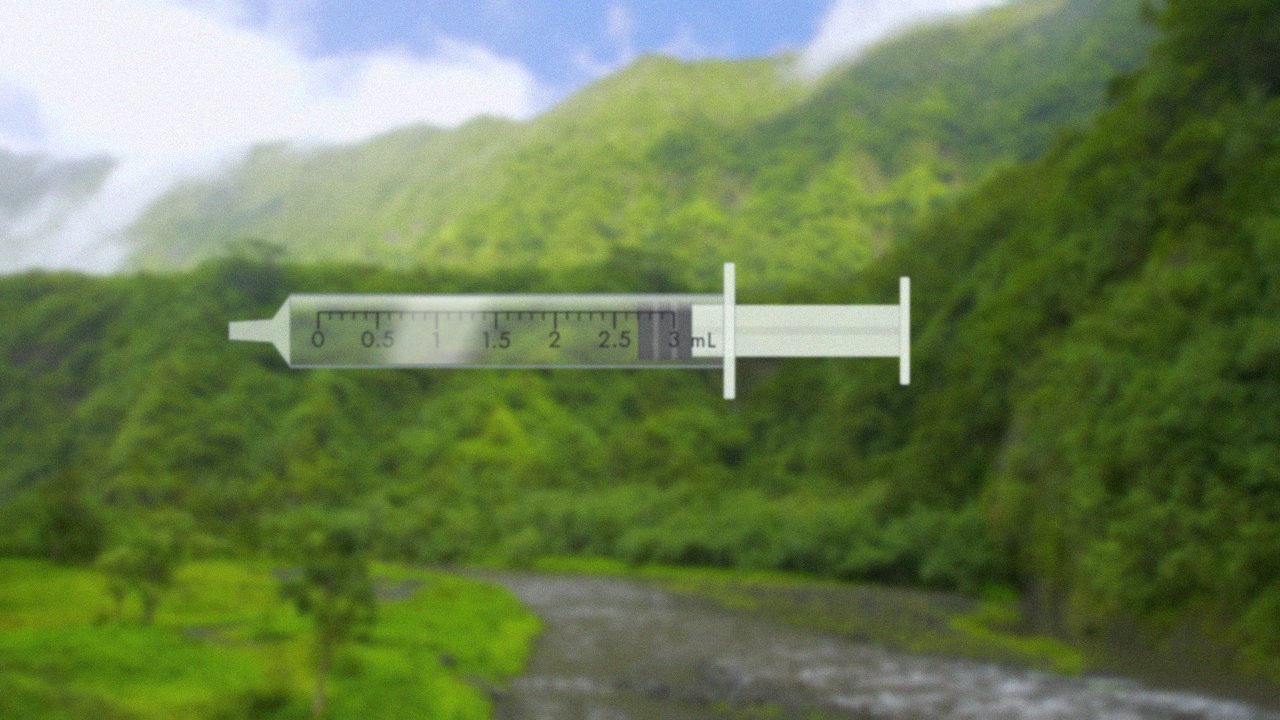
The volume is {"value": 2.7, "unit": "mL"}
